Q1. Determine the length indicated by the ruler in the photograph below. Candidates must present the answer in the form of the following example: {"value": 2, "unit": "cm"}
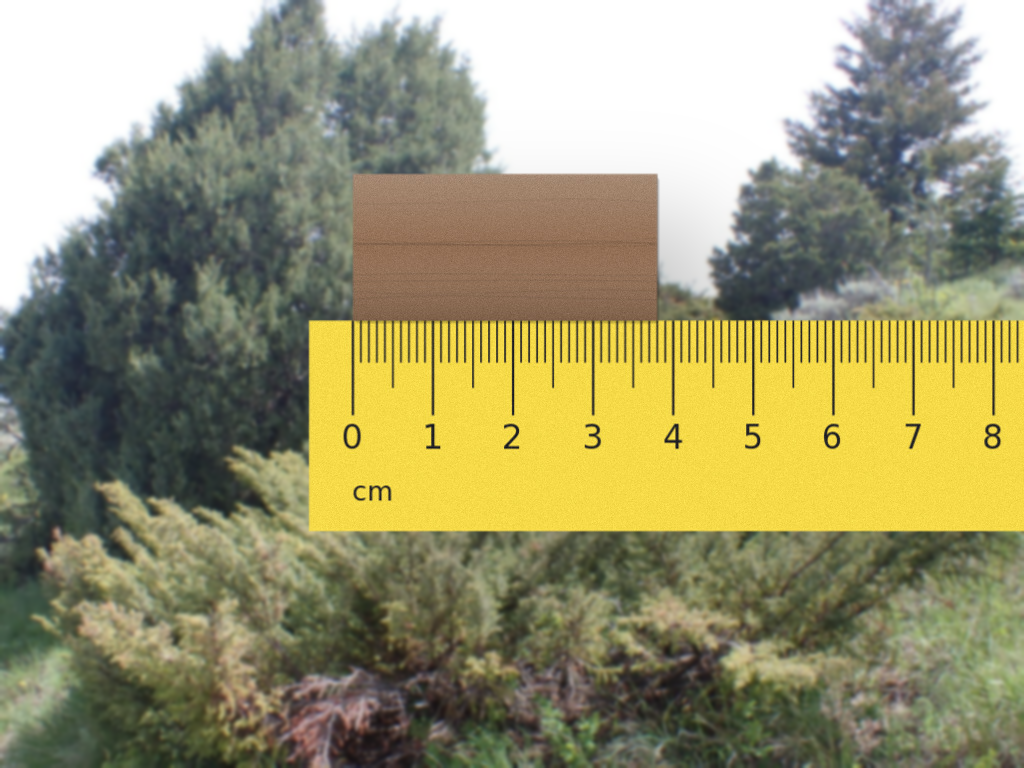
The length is {"value": 3.8, "unit": "cm"}
